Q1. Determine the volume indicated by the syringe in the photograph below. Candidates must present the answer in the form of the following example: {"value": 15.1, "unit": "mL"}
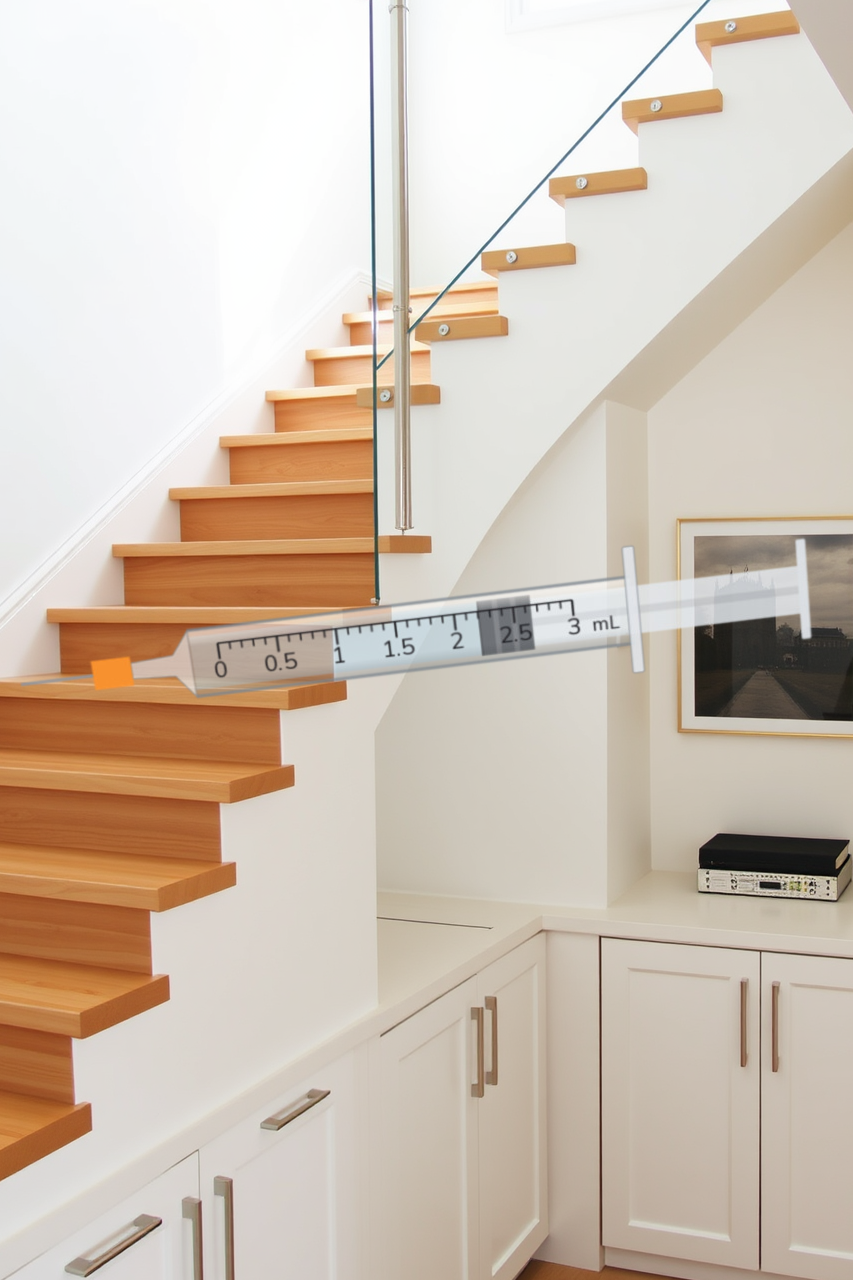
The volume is {"value": 2.2, "unit": "mL"}
